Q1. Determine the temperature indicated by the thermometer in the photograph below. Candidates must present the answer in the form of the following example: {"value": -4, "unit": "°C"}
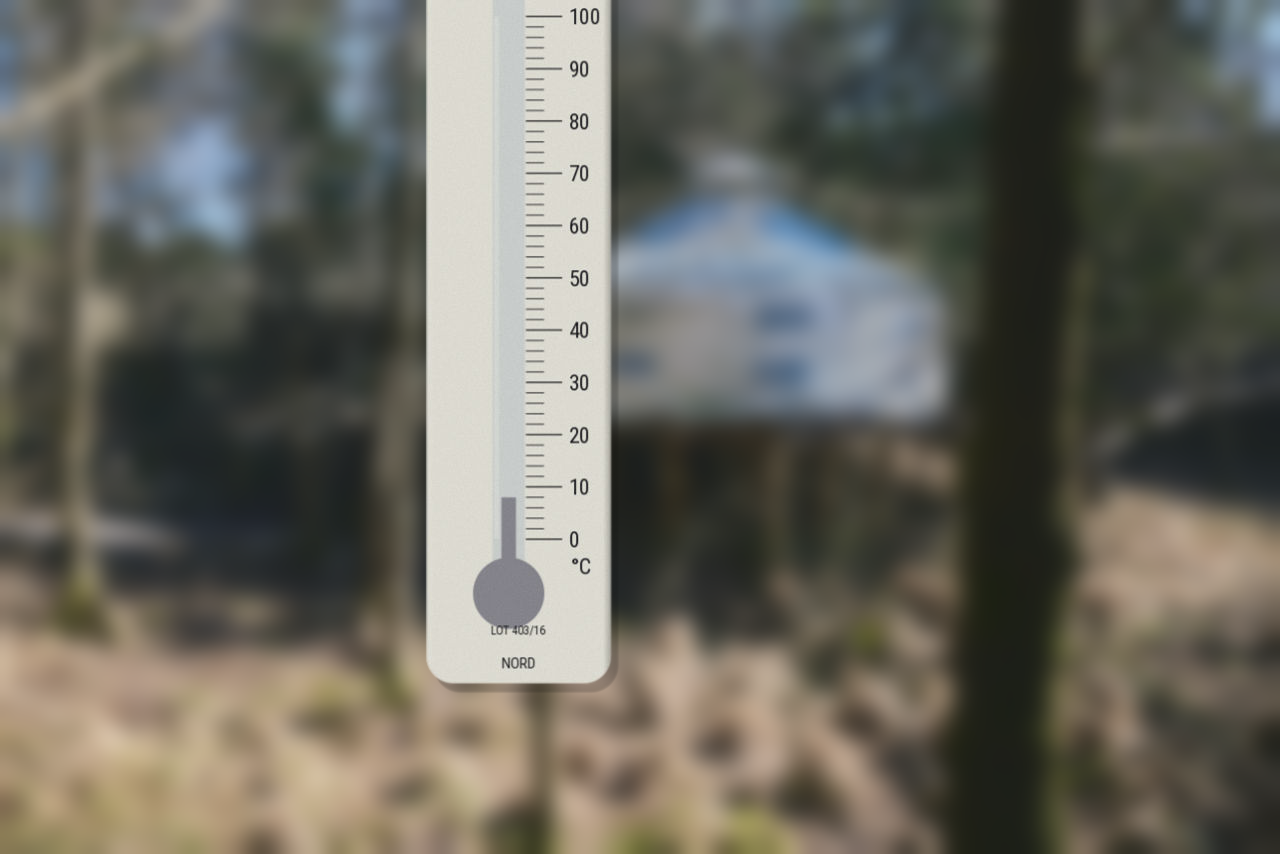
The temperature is {"value": 8, "unit": "°C"}
